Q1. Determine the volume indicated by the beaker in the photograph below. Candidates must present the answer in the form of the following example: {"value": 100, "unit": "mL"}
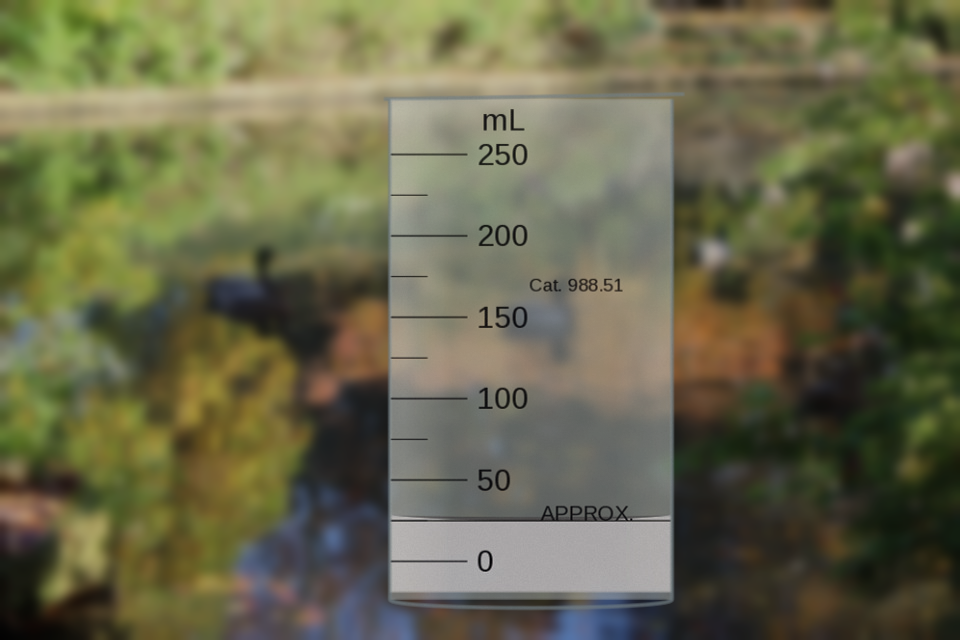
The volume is {"value": 25, "unit": "mL"}
